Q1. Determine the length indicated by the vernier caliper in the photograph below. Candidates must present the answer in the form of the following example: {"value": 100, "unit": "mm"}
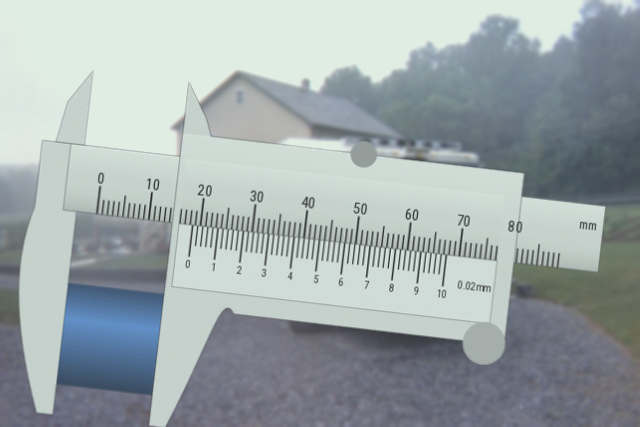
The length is {"value": 18.5, "unit": "mm"}
